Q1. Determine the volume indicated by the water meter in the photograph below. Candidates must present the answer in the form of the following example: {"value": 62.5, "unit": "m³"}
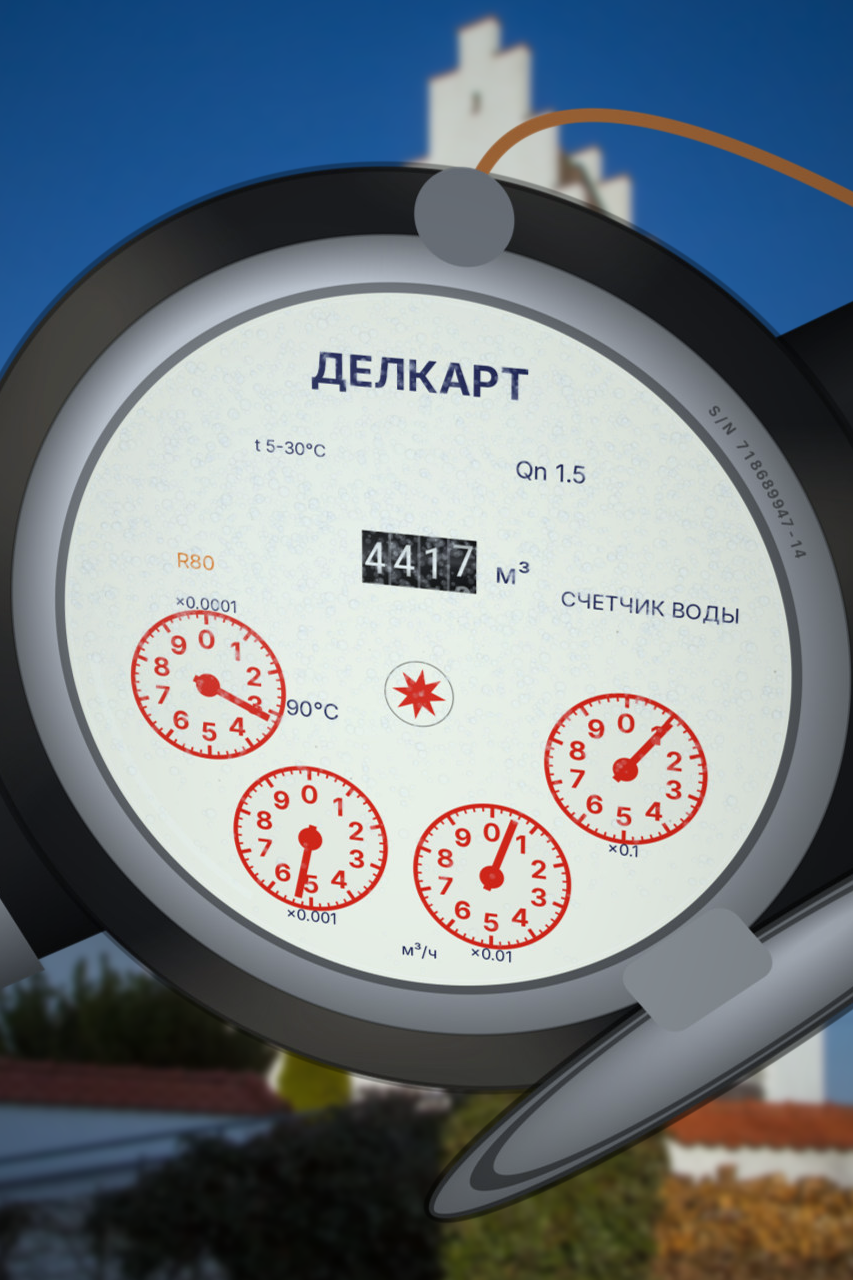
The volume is {"value": 4417.1053, "unit": "m³"}
